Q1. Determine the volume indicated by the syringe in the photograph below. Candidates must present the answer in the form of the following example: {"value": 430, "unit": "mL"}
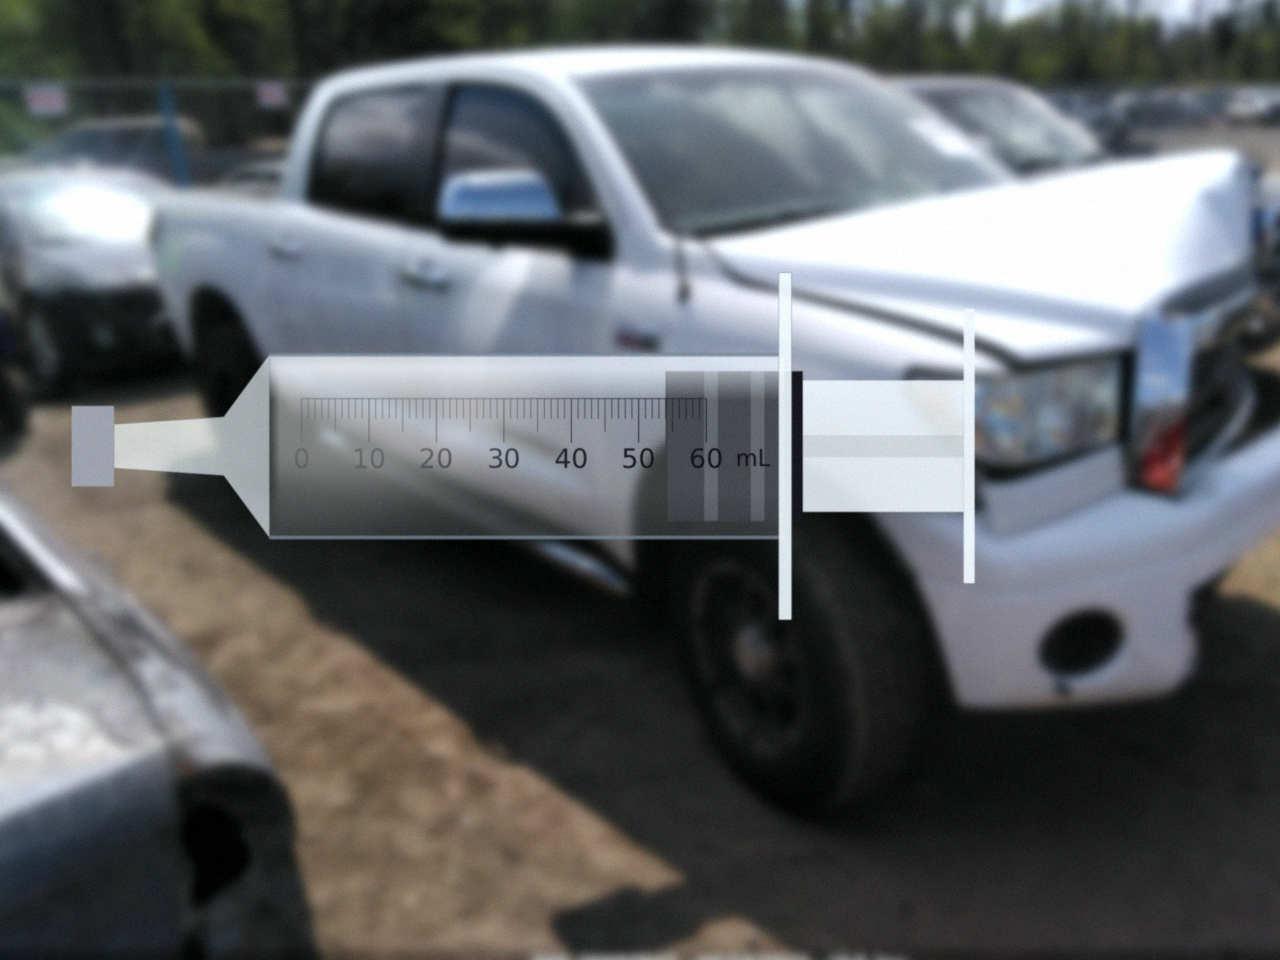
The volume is {"value": 54, "unit": "mL"}
